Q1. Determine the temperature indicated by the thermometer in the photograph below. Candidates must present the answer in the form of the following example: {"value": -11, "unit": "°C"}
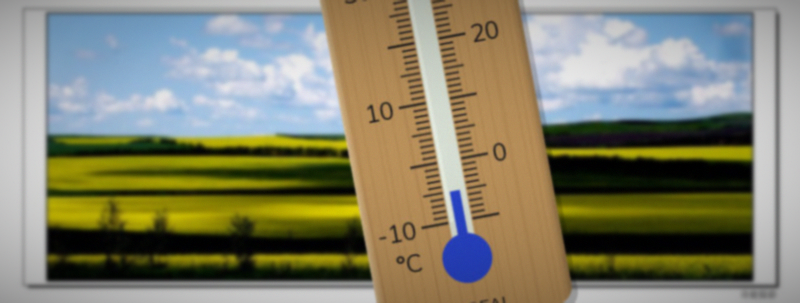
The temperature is {"value": -5, "unit": "°C"}
